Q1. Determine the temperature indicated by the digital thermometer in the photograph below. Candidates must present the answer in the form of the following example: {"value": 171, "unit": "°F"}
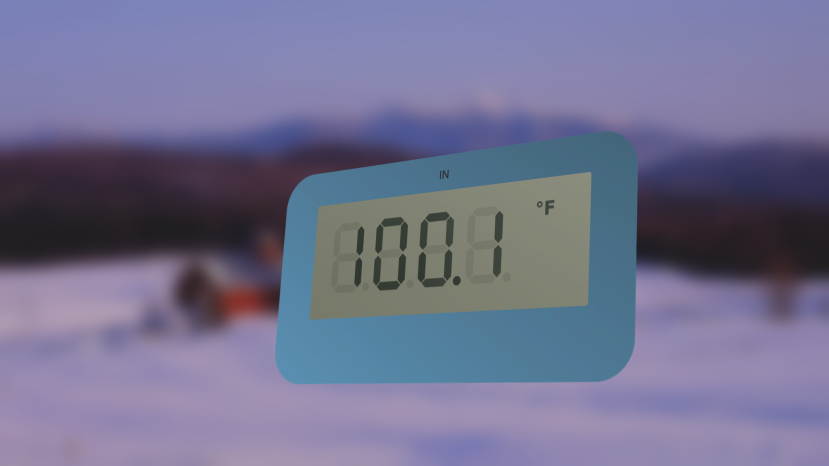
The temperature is {"value": 100.1, "unit": "°F"}
